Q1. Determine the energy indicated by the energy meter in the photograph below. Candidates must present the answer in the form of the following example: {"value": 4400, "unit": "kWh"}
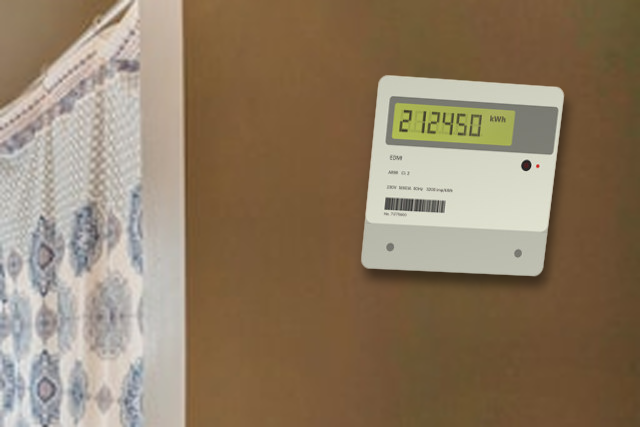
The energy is {"value": 212450, "unit": "kWh"}
